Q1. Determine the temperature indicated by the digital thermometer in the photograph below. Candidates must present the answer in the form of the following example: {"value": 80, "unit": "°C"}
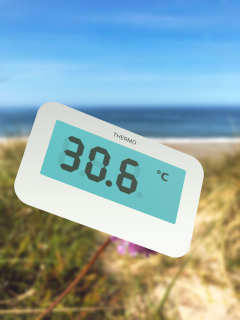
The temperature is {"value": 30.6, "unit": "°C"}
